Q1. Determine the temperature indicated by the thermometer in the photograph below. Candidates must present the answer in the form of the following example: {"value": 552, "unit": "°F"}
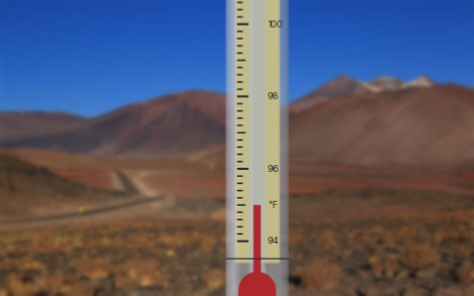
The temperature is {"value": 95, "unit": "°F"}
